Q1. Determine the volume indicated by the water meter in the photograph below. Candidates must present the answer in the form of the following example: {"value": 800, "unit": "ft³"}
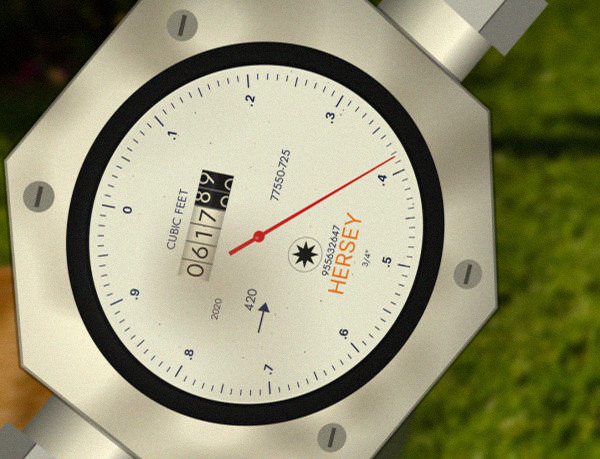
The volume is {"value": 61789.38, "unit": "ft³"}
